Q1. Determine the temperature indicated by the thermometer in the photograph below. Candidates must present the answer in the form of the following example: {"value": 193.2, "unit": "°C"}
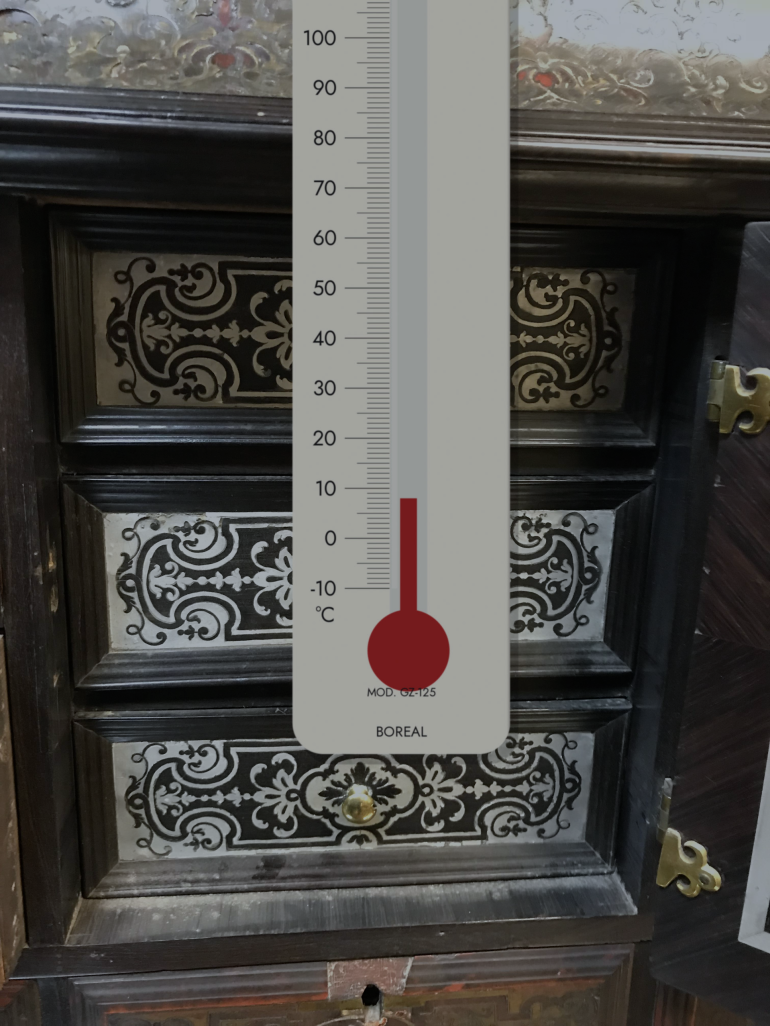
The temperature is {"value": 8, "unit": "°C"}
